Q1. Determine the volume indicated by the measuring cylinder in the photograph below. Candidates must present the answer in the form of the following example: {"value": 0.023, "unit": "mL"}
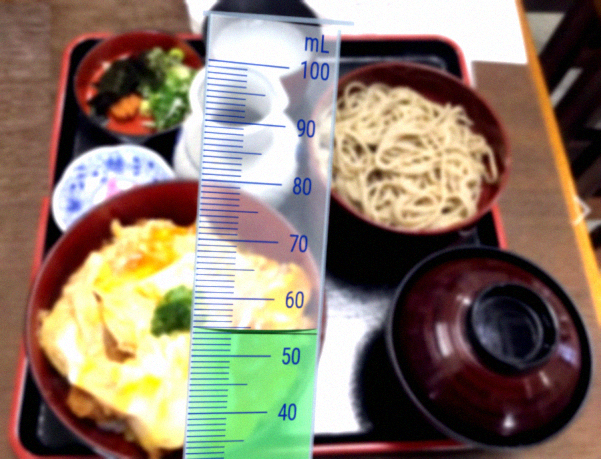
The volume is {"value": 54, "unit": "mL"}
